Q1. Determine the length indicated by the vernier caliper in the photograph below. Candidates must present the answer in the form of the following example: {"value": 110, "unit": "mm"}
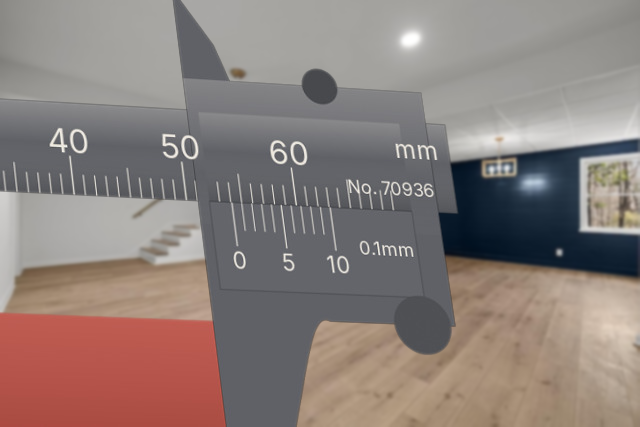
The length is {"value": 54.1, "unit": "mm"}
